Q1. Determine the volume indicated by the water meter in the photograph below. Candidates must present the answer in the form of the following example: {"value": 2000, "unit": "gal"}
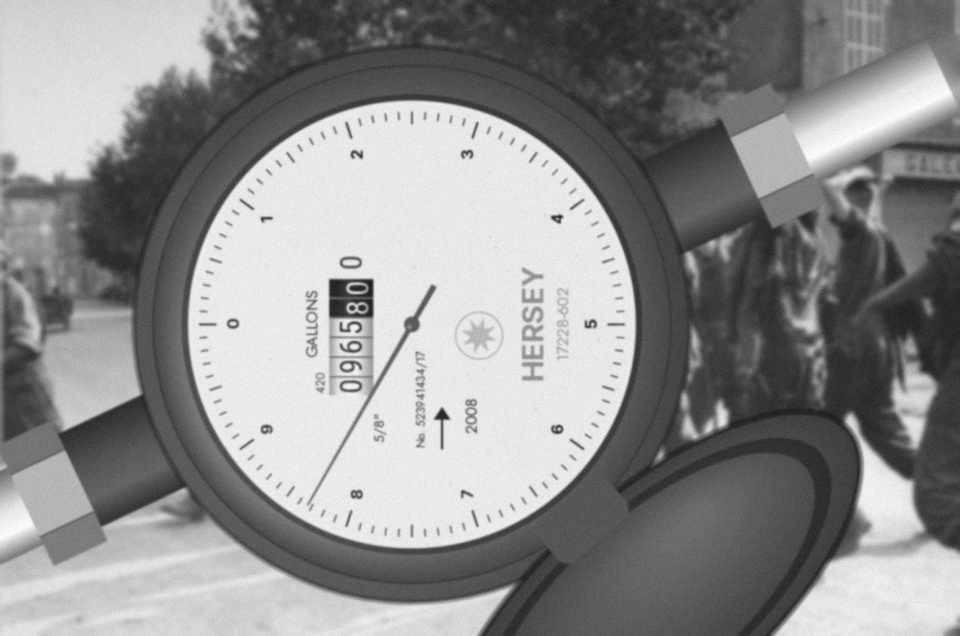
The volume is {"value": 965798.3, "unit": "gal"}
